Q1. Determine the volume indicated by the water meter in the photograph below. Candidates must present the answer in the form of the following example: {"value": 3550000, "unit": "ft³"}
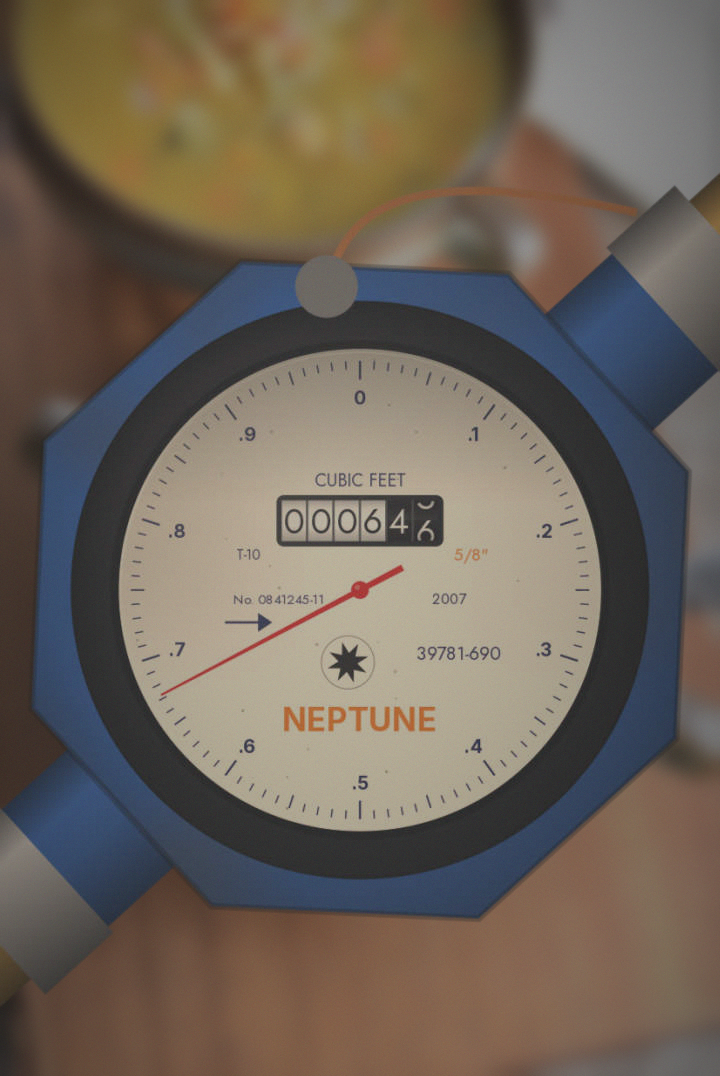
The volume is {"value": 645.67, "unit": "ft³"}
